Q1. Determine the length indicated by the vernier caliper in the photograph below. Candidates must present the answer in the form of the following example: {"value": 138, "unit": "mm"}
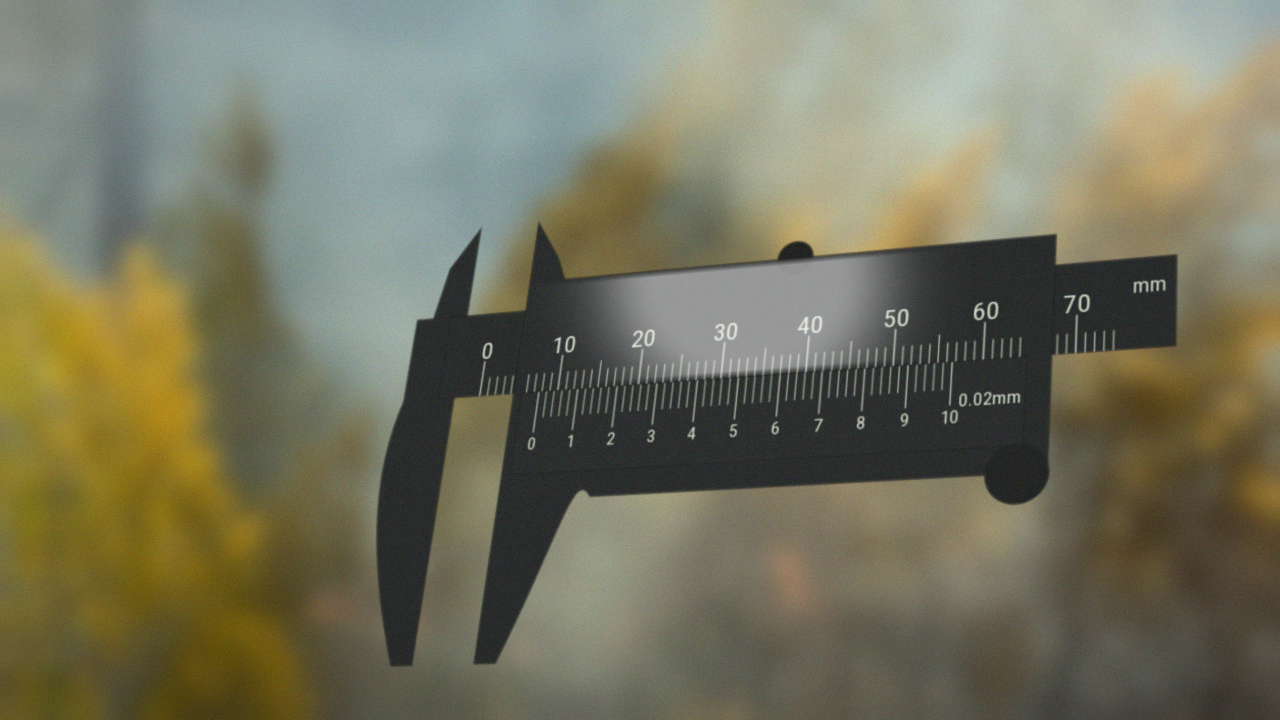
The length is {"value": 7.6, "unit": "mm"}
